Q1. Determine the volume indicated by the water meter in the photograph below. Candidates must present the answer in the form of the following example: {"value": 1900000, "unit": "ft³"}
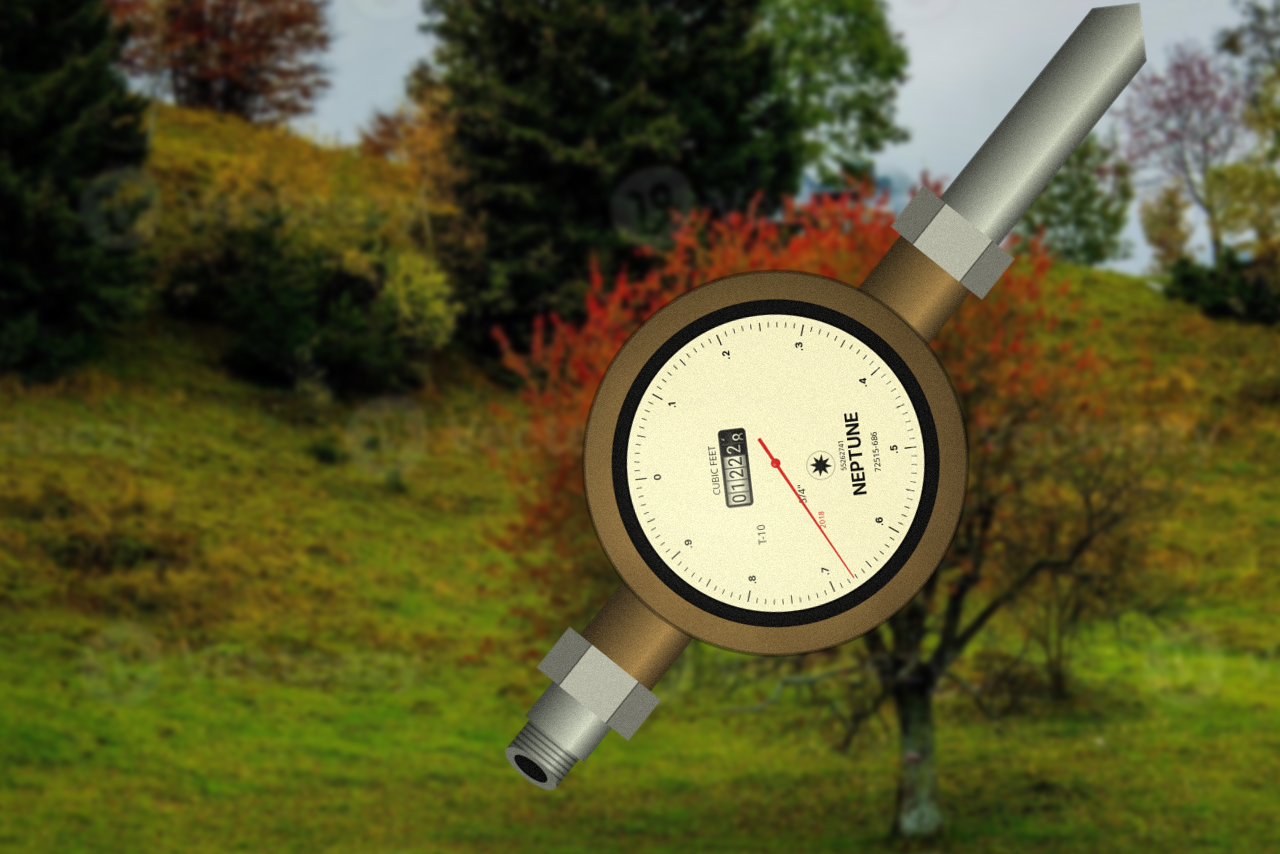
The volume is {"value": 12227.67, "unit": "ft³"}
